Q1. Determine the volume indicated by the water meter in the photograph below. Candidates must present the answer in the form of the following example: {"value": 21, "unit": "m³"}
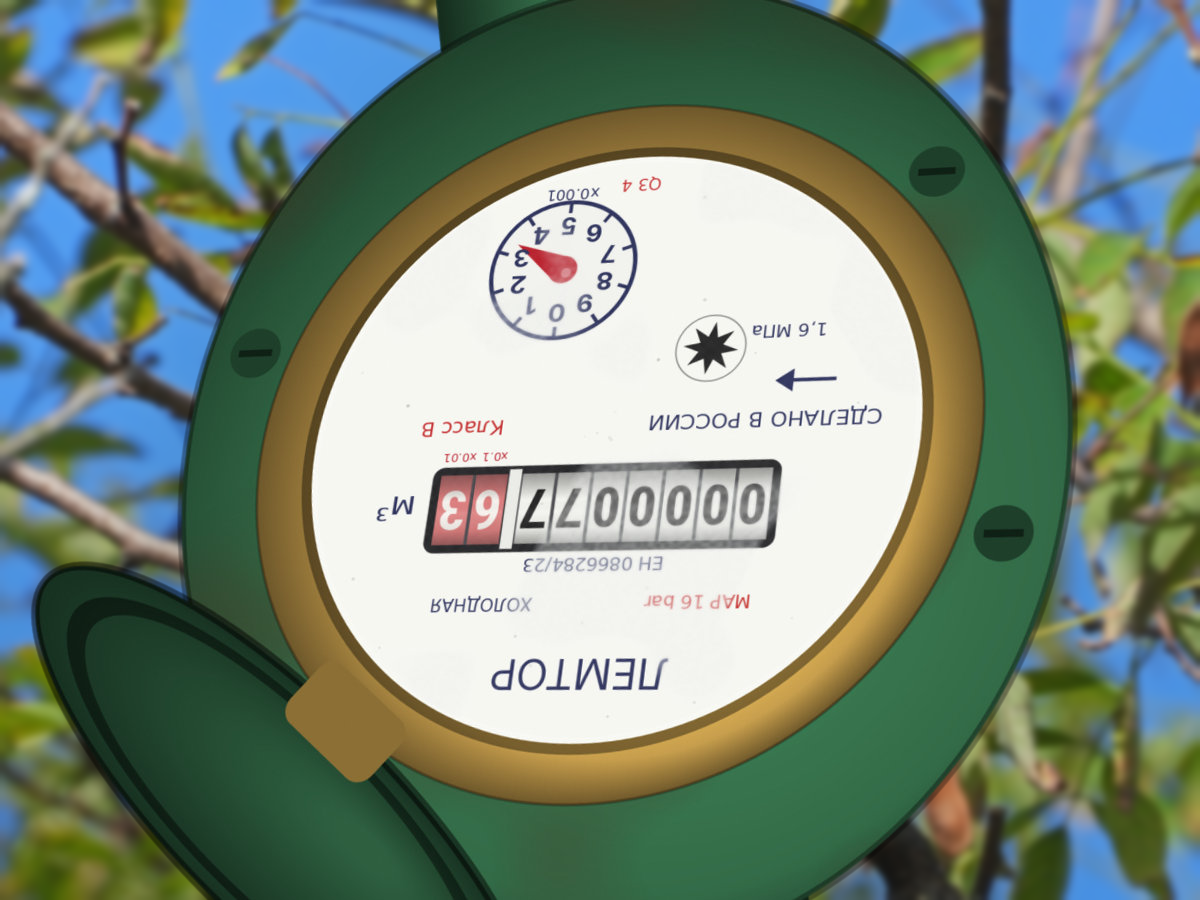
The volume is {"value": 77.633, "unit": "m³"}
